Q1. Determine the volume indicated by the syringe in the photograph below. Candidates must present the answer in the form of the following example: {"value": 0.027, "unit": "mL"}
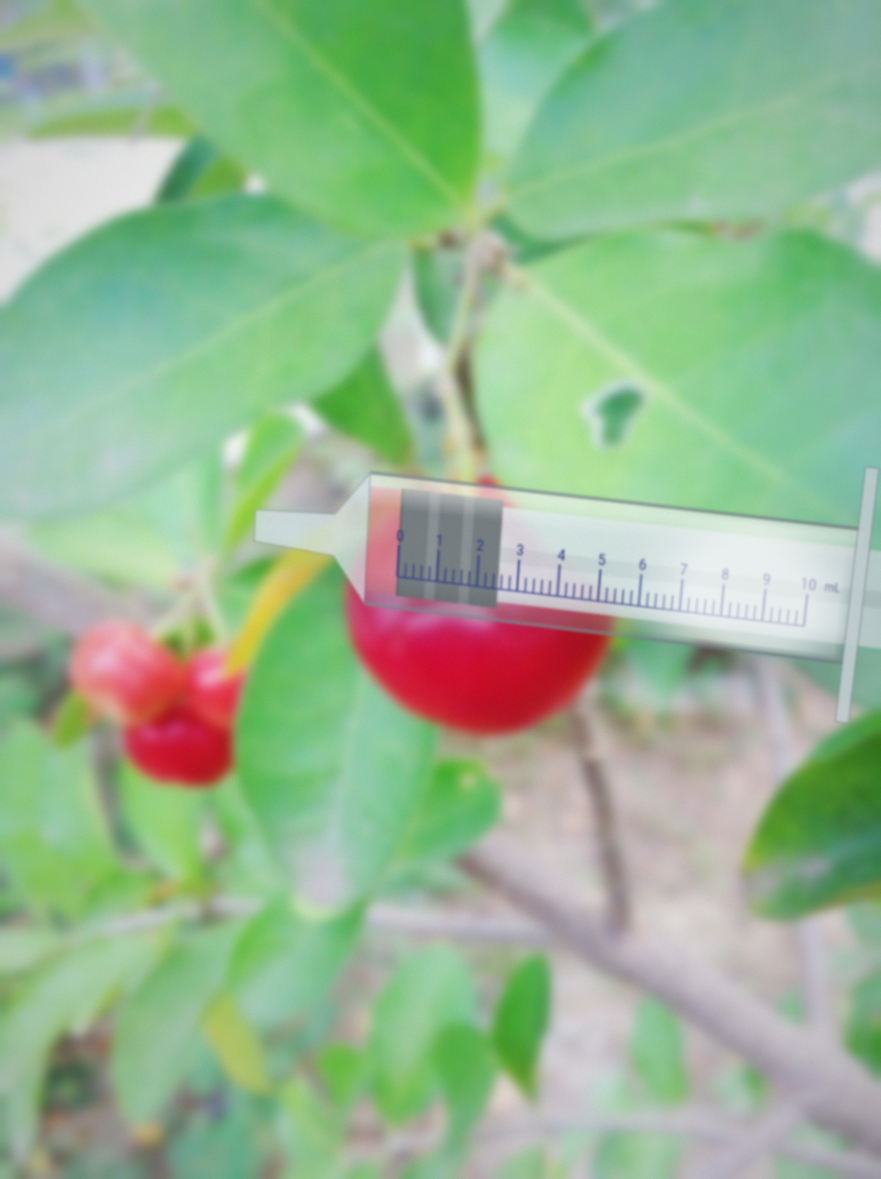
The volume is {"value": 0, "unit": "mL"}
